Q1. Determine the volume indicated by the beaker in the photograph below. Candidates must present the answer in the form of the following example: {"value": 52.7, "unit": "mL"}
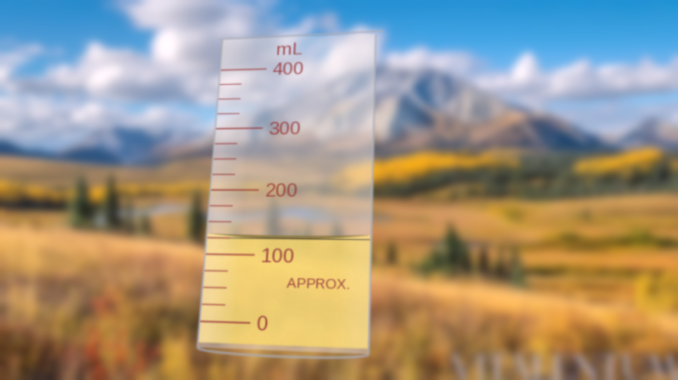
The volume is {"value": 125, "unit": "mL"}
